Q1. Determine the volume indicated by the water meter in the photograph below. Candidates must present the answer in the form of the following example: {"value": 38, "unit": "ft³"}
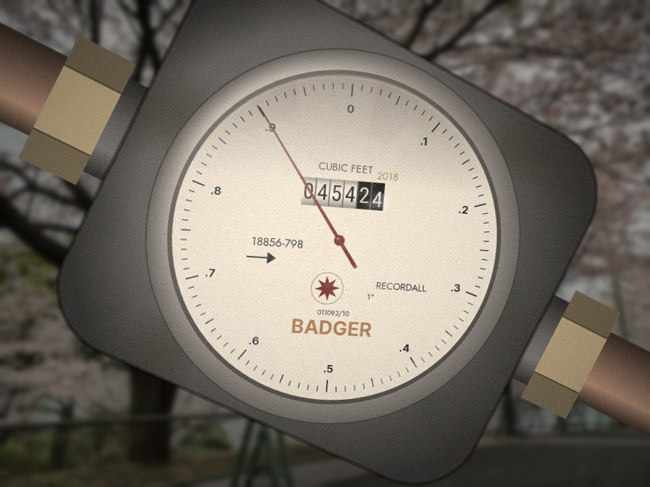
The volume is {"value": 45423.90, "unit": "ft³"}
